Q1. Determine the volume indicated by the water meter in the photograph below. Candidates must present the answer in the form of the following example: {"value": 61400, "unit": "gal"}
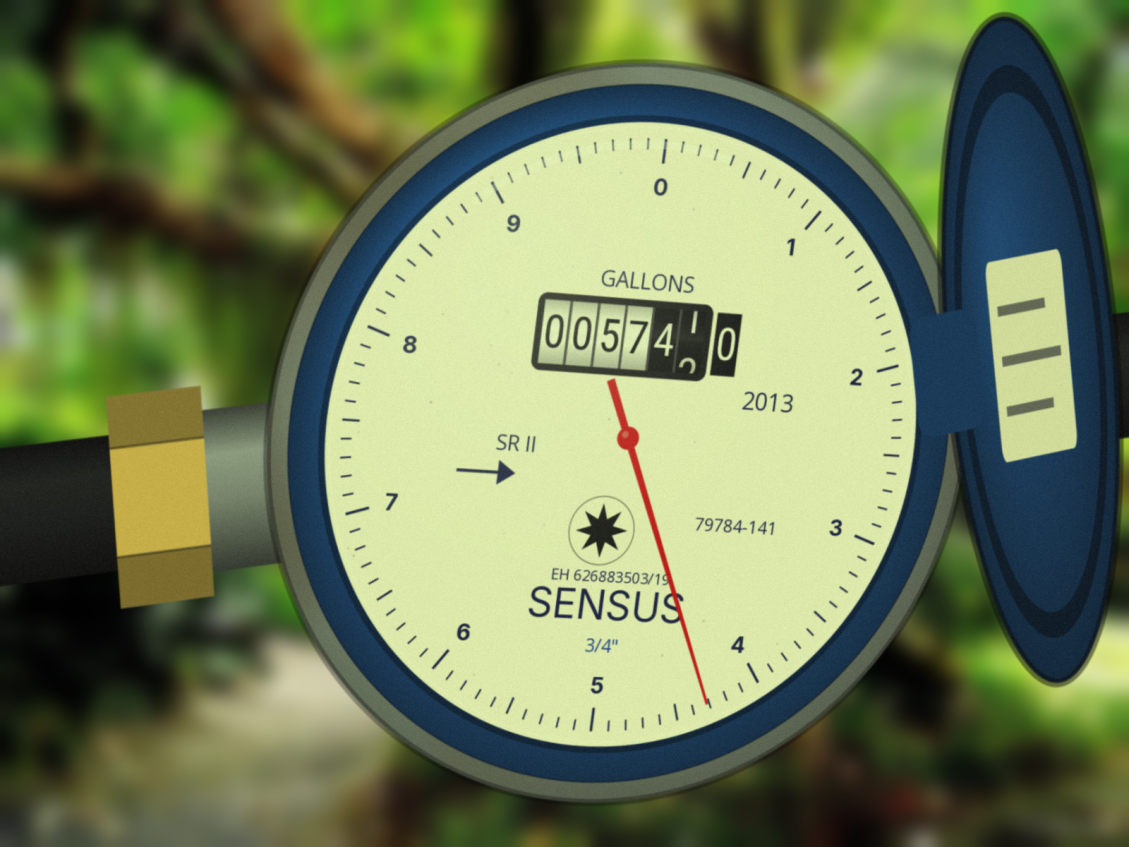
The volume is {"value": 57414.3, "unit": "gal"}
